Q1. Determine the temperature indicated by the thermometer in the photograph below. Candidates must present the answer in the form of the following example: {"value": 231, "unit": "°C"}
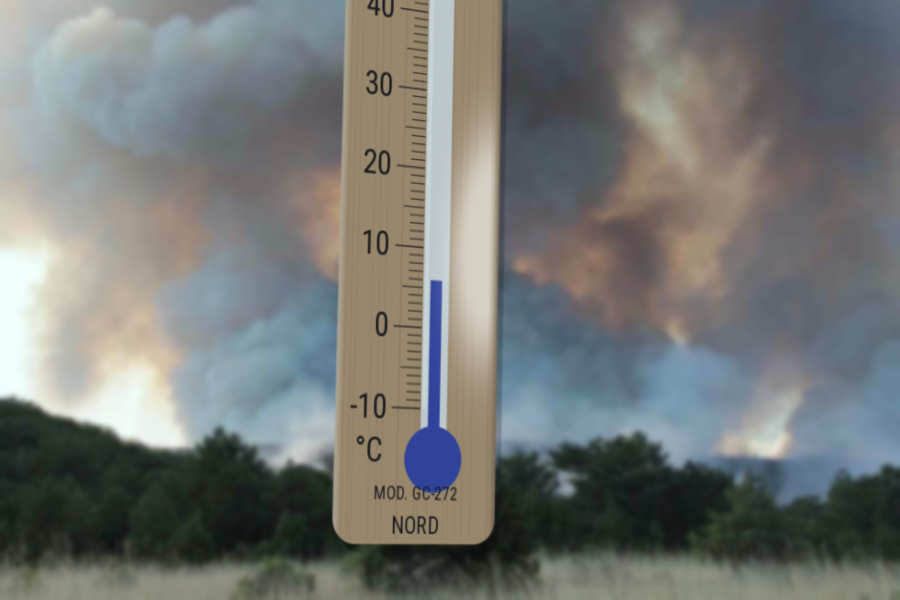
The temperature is {"value": 6, "unit": "°C"}
